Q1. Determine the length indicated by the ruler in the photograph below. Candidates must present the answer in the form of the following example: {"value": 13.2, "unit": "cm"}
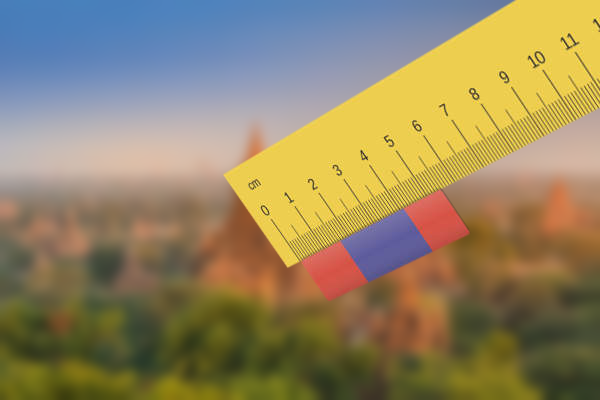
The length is {"value": 5.5, "unit": "cm"}
